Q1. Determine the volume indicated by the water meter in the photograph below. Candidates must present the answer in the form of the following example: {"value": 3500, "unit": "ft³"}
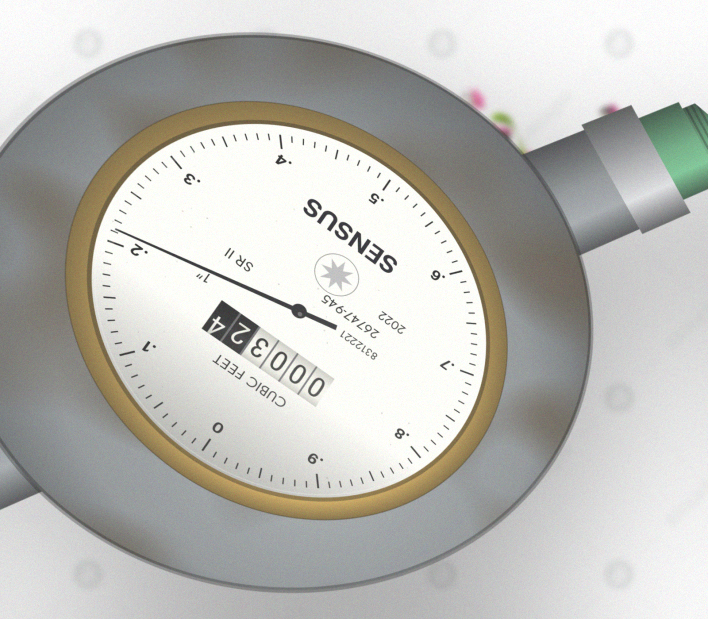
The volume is {"value": 324.21, "unit": "ft³"}
